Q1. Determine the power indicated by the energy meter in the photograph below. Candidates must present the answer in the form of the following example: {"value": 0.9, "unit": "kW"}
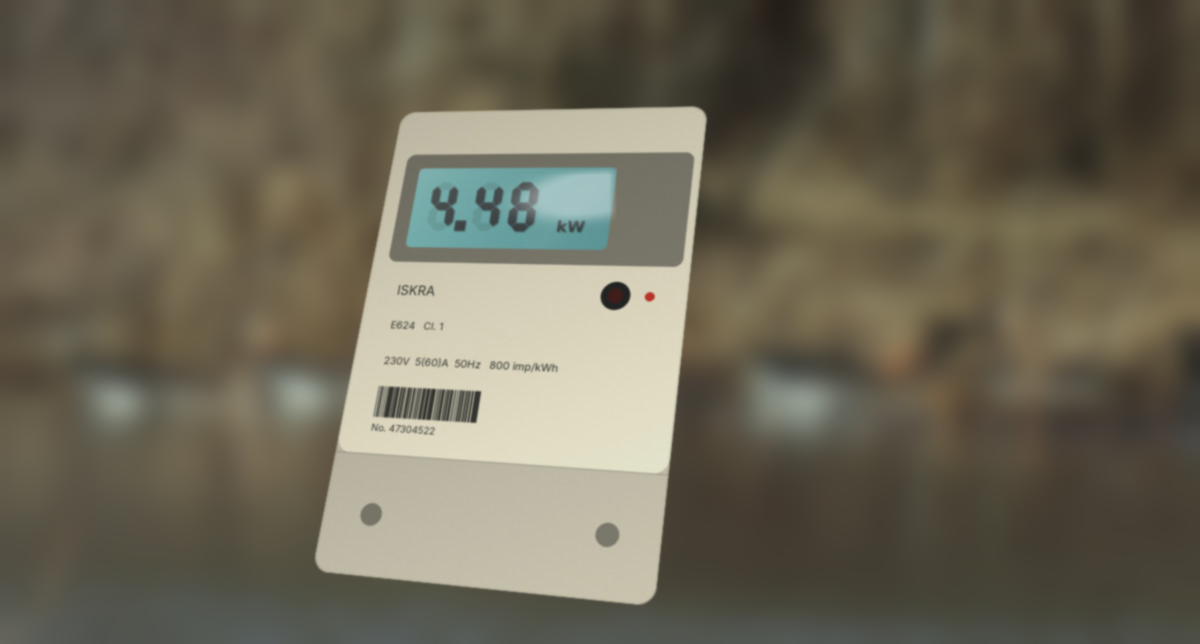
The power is {"value": 4.48, "unit": "kW"}
